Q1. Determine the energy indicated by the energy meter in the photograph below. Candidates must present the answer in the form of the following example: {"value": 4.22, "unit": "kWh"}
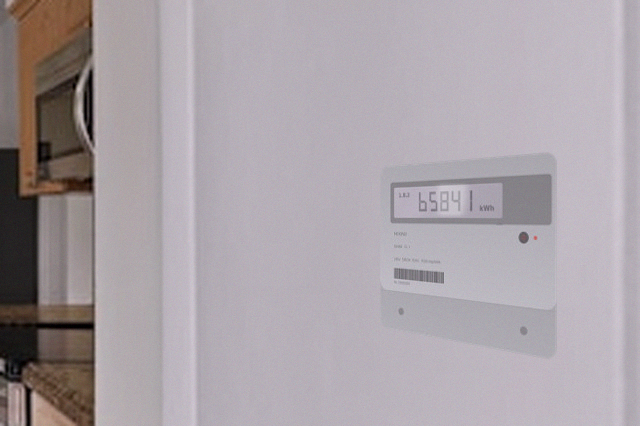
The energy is {"value": 65841, "unit": "kWh"}
